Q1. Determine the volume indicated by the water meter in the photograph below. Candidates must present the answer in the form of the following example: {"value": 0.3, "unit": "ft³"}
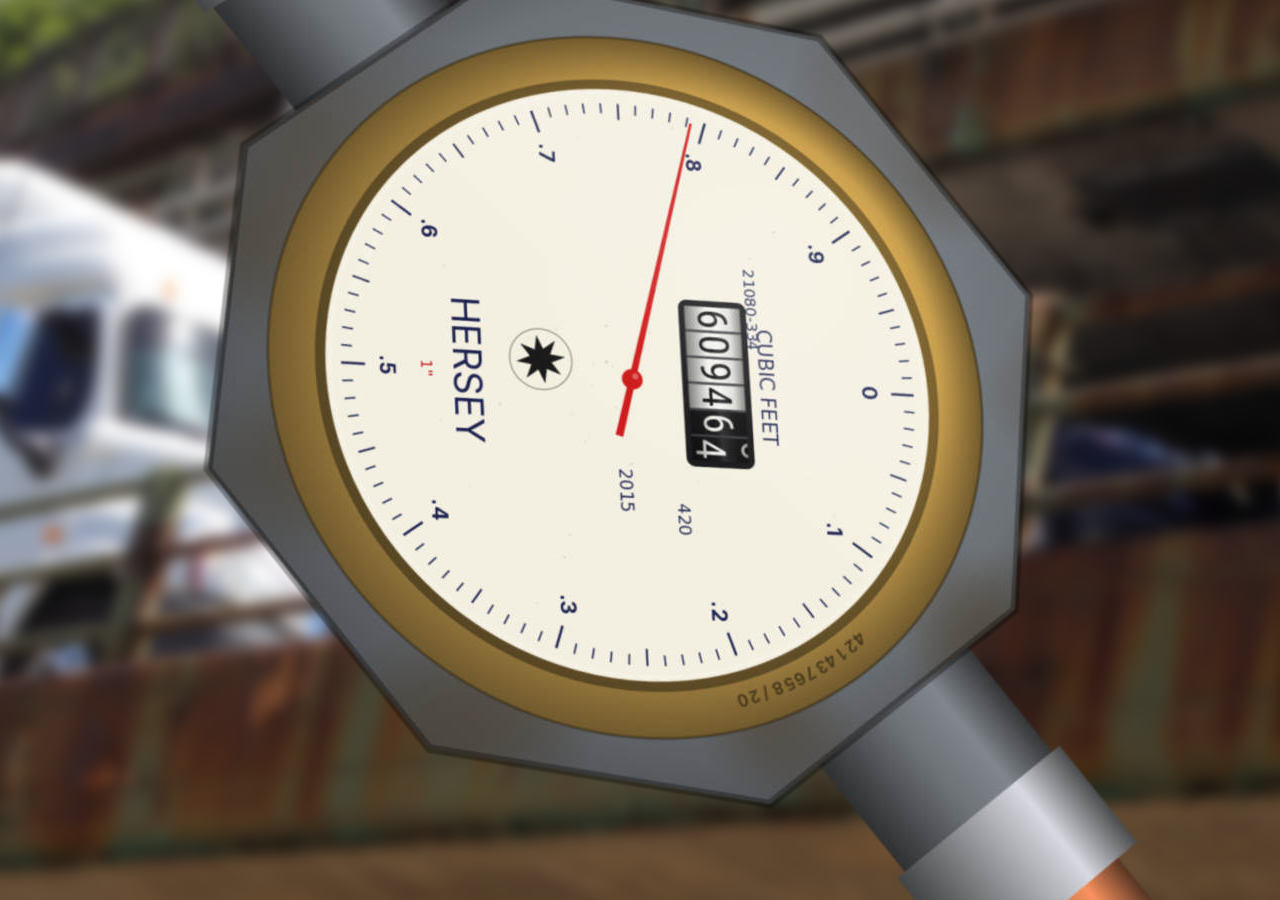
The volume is {"value": 609463.79, "unit": "ft³"}
